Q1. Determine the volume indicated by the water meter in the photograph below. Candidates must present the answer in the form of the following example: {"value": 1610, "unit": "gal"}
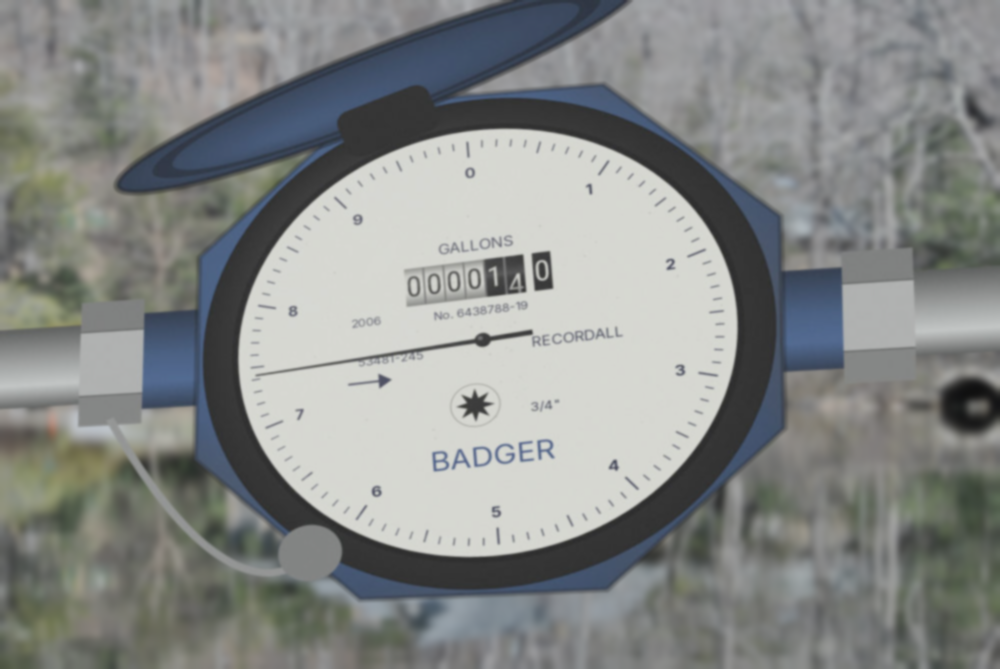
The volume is {"value": 137.4, "unit": "gal"}
